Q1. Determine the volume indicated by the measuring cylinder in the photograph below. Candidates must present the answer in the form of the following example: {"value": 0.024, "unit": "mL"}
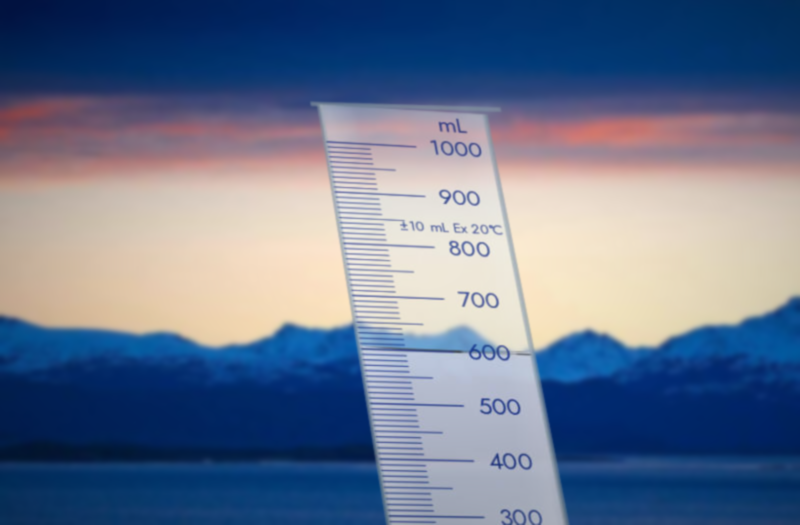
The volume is {"value": 600, "unit": "mL"}
